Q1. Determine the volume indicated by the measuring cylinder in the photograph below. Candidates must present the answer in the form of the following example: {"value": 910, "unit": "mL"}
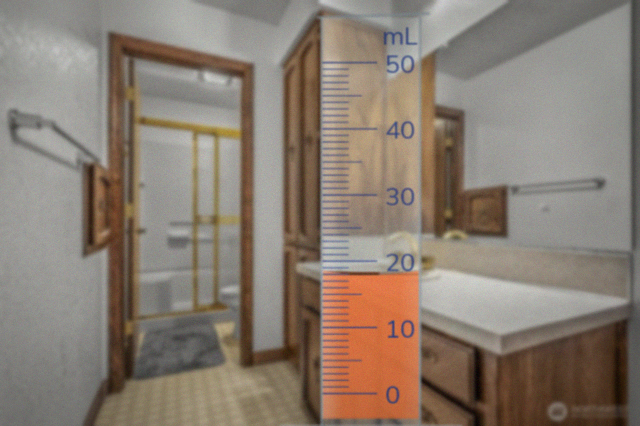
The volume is {"value": 18, "unit": "mL"}
